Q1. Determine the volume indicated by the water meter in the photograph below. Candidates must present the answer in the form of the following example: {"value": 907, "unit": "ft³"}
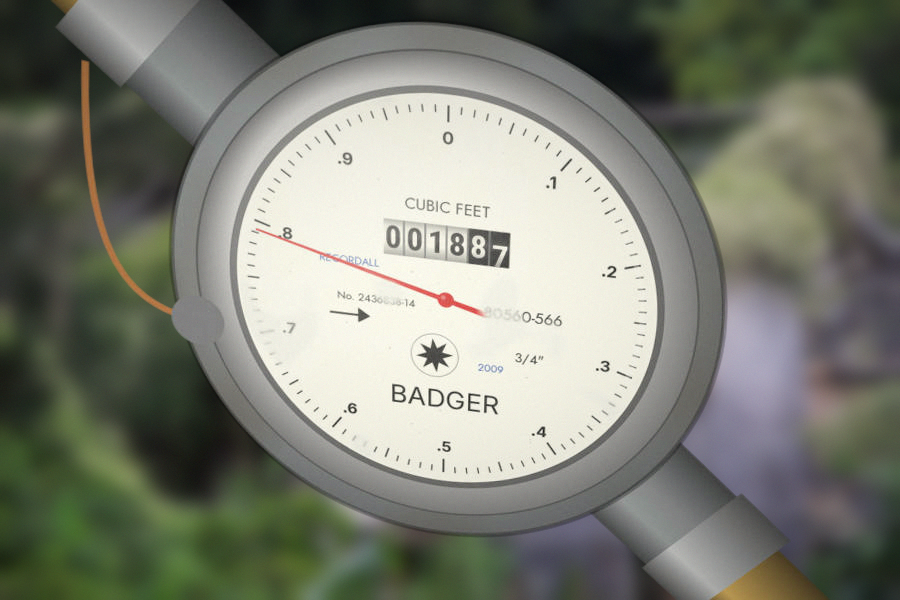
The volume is {"value": 1886.79, "unit": "ft³"}
